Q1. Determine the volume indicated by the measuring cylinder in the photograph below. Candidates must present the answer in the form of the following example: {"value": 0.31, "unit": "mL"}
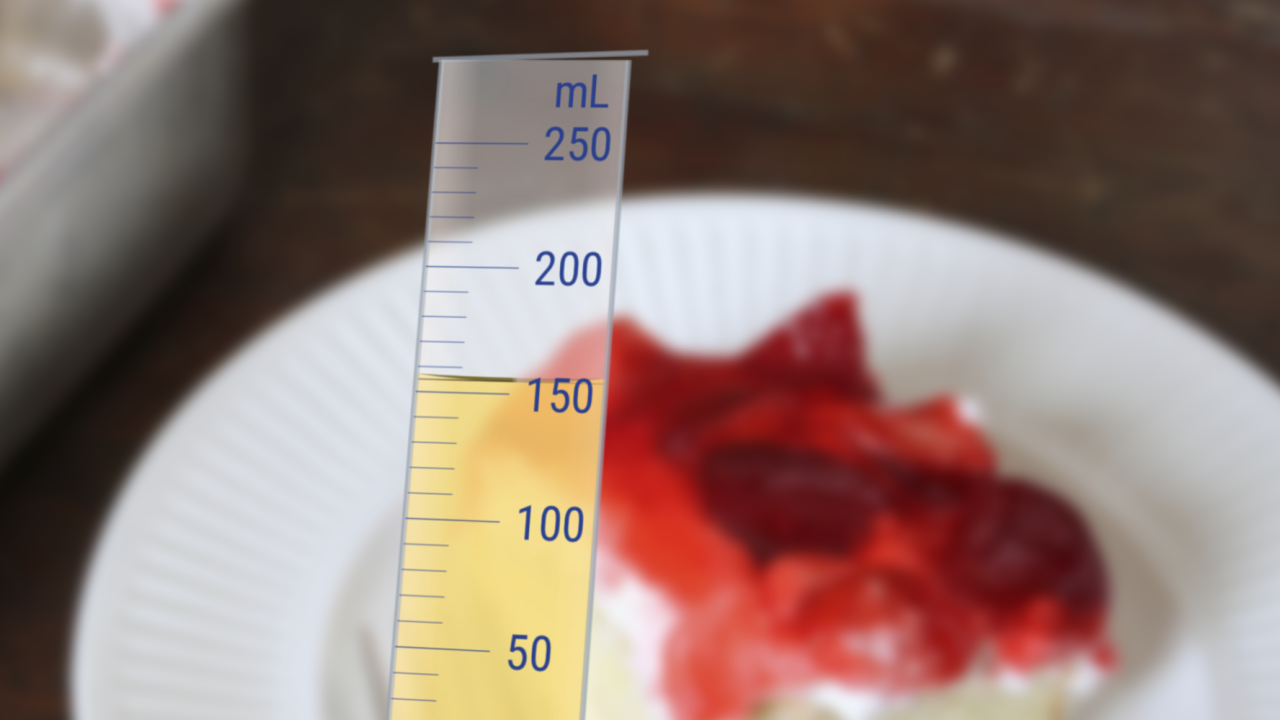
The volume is {"value": 155, "unit": "mL"}
